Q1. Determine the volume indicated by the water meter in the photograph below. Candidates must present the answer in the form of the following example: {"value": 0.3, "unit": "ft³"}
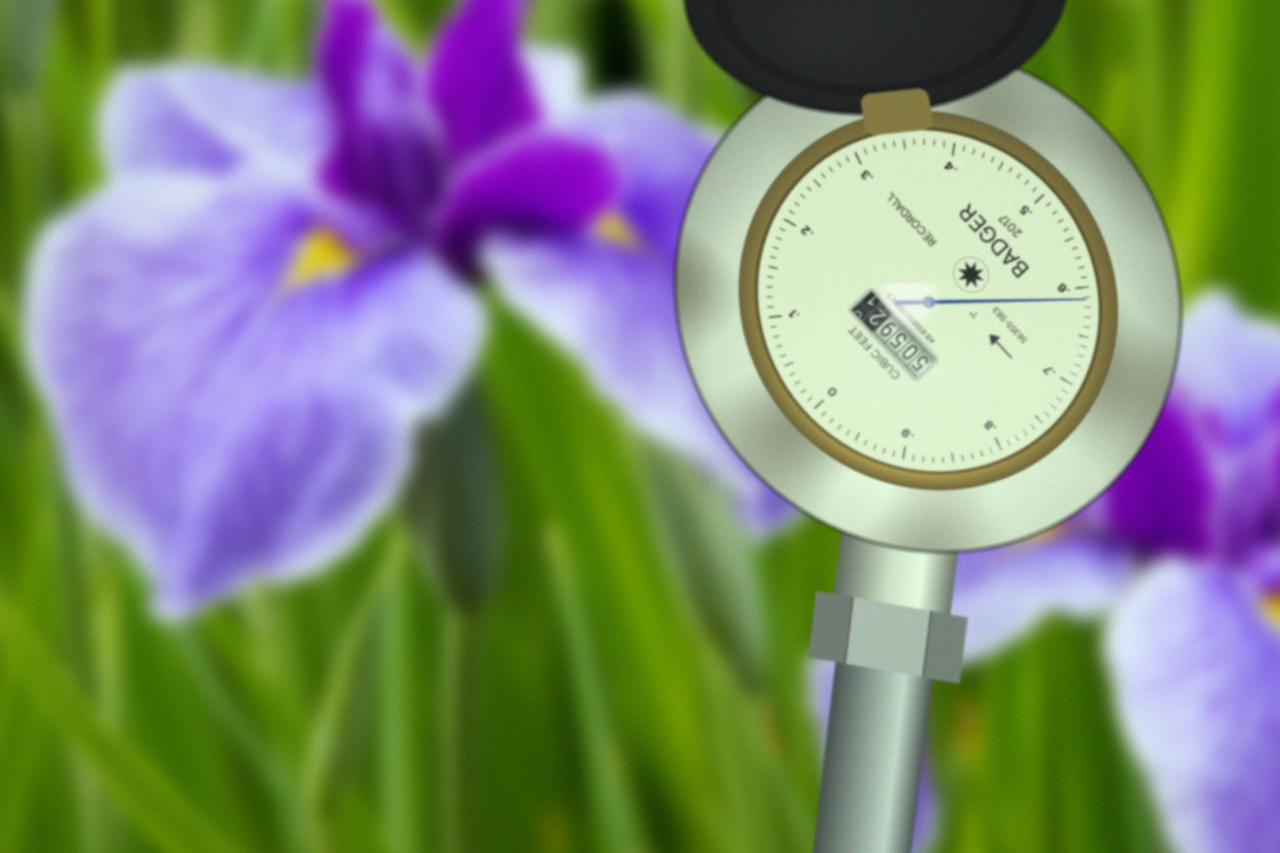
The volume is {"value": 505920.61, "unit": "ft³"}
